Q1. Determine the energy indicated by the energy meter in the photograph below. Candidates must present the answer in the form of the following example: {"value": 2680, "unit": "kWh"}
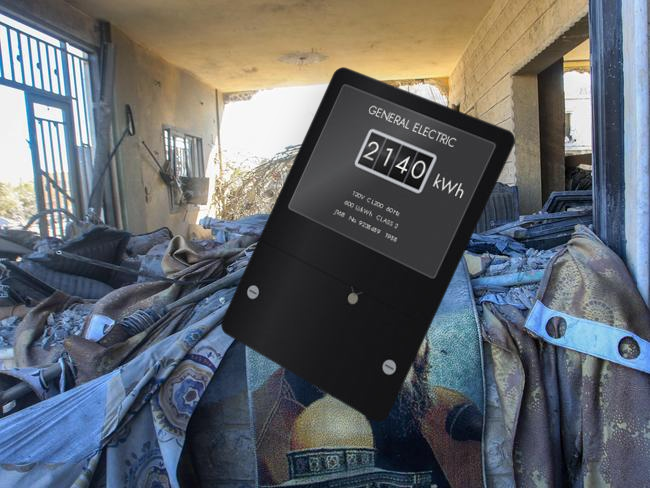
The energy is {"value": 2140, "unit": "kWh"}
